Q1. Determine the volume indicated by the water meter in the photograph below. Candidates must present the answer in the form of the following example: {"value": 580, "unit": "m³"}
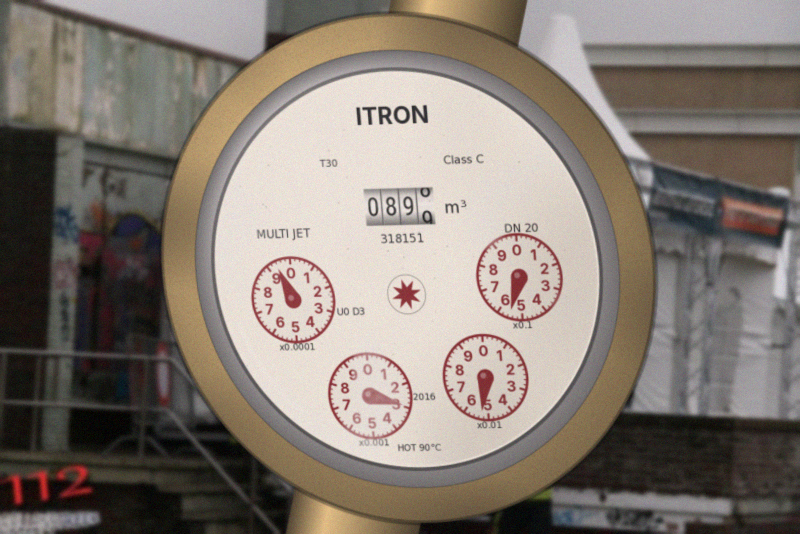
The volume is {"value": 898.5529, "unit": "m³"}
